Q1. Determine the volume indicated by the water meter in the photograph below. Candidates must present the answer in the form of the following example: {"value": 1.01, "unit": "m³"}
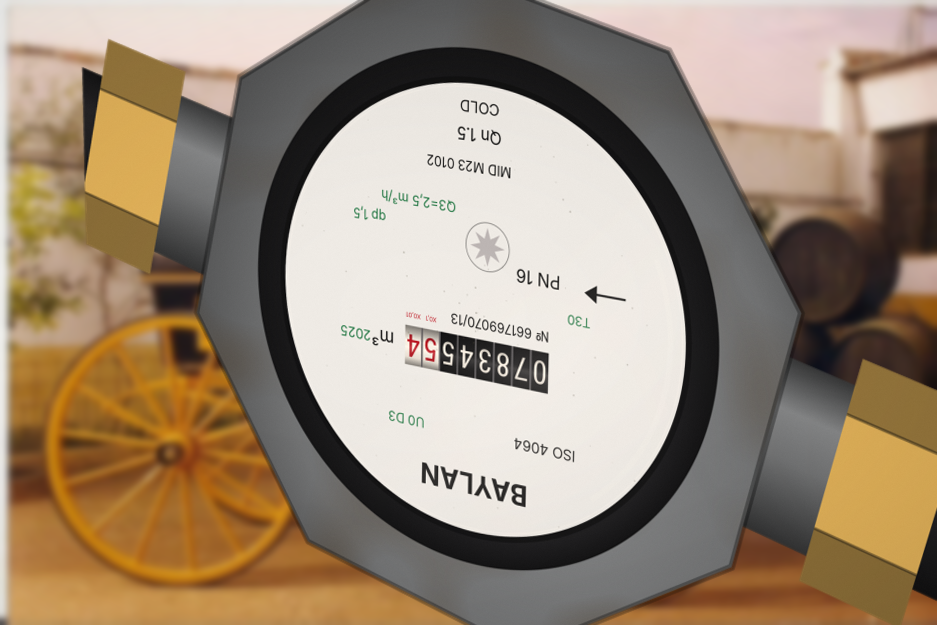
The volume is {"value": 78345.54, "unit": "m³"}
